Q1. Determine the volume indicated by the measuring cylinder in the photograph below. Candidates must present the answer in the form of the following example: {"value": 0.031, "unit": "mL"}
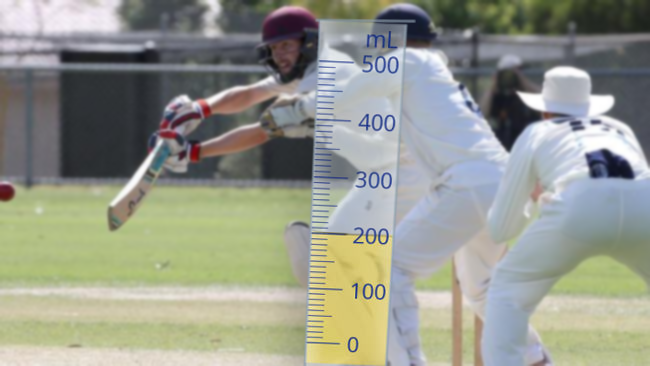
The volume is {"value": 200, "unit": "mL"}
